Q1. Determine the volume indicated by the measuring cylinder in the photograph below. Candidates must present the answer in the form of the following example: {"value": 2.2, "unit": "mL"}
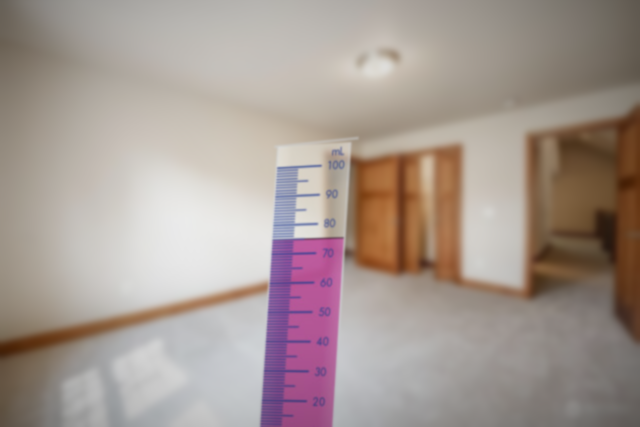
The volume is {"value": 75, "unit": "mL"}
